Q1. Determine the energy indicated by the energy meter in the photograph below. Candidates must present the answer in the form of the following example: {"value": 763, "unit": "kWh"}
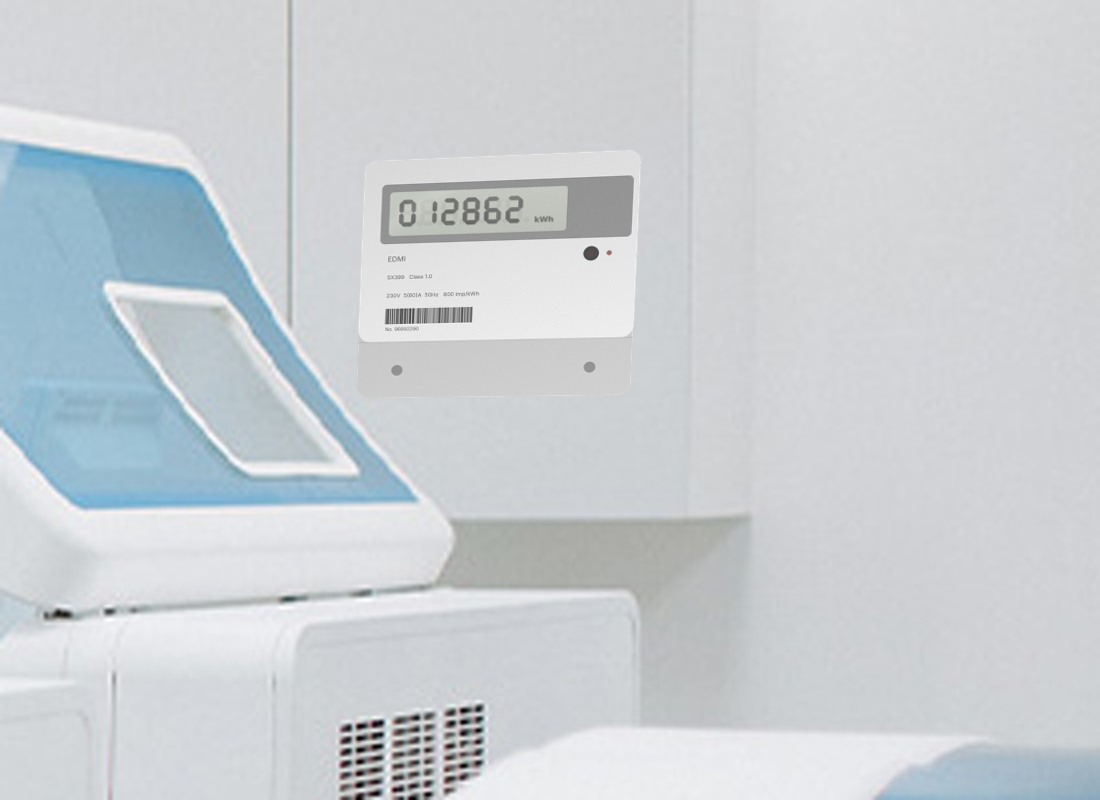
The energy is {"value": 12862, "unit": "kWh"}
